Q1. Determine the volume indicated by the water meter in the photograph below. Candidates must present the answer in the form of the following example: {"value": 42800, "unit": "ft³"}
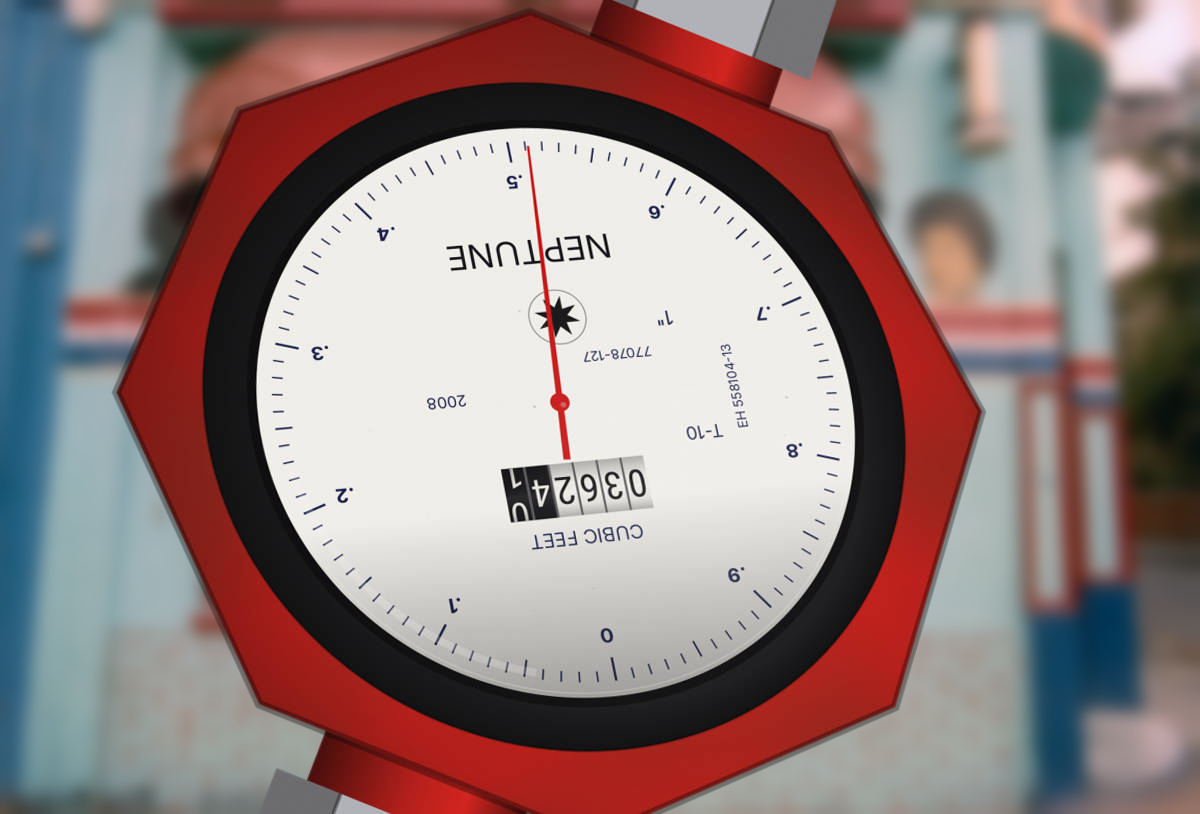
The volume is {"value": 36240.51, "unit": "ft³"}
